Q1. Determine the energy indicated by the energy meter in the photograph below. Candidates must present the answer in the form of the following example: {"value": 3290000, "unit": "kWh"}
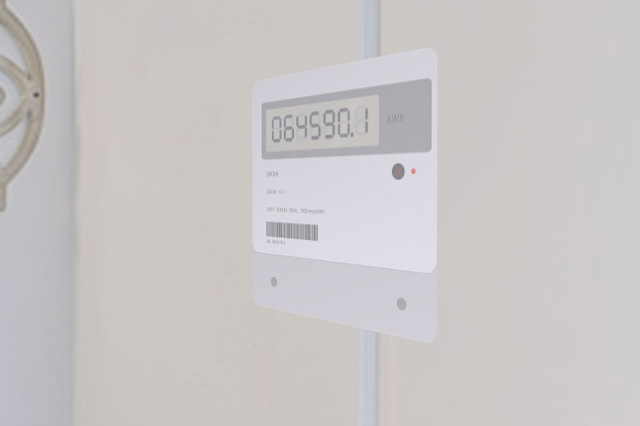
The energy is {"value": 64590.1, "unit": "kWh"}
